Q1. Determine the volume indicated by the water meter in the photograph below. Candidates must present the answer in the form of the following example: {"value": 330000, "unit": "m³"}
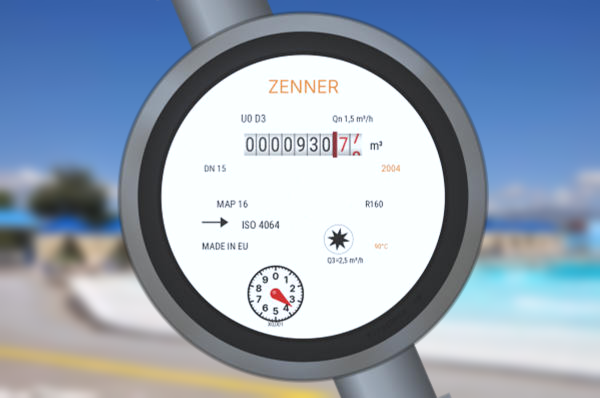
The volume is {"value": 930.773, "unit": "m³"}
